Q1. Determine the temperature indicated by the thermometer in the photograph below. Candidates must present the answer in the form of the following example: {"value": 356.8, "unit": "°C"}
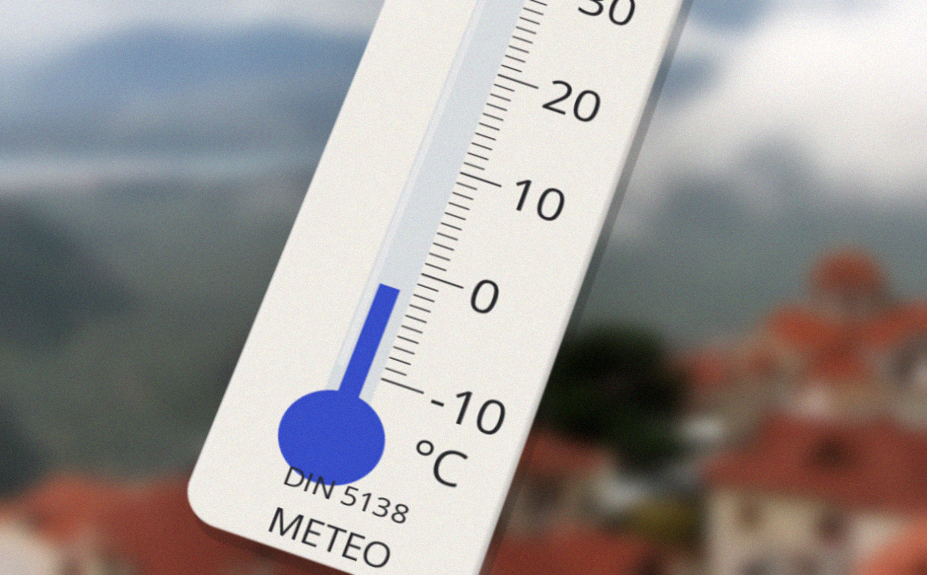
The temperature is {"value": -2, "unit": "°C"}
